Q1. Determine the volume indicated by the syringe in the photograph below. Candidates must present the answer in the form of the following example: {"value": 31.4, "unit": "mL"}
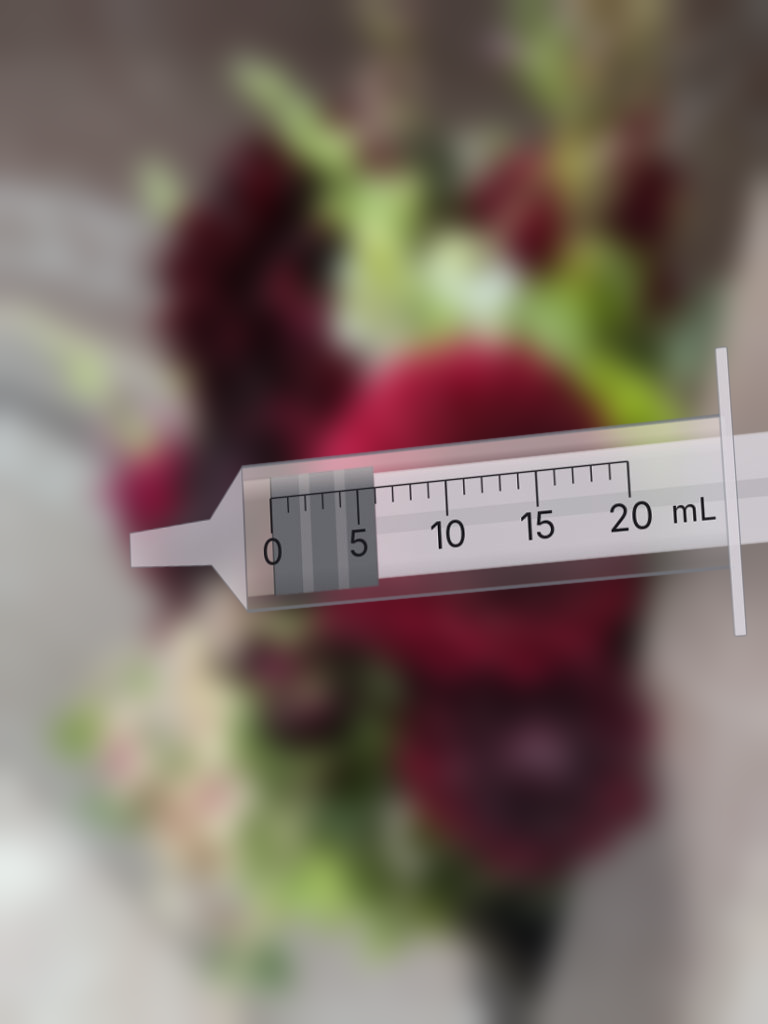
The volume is {"value": 0, "unit": "mL"}
